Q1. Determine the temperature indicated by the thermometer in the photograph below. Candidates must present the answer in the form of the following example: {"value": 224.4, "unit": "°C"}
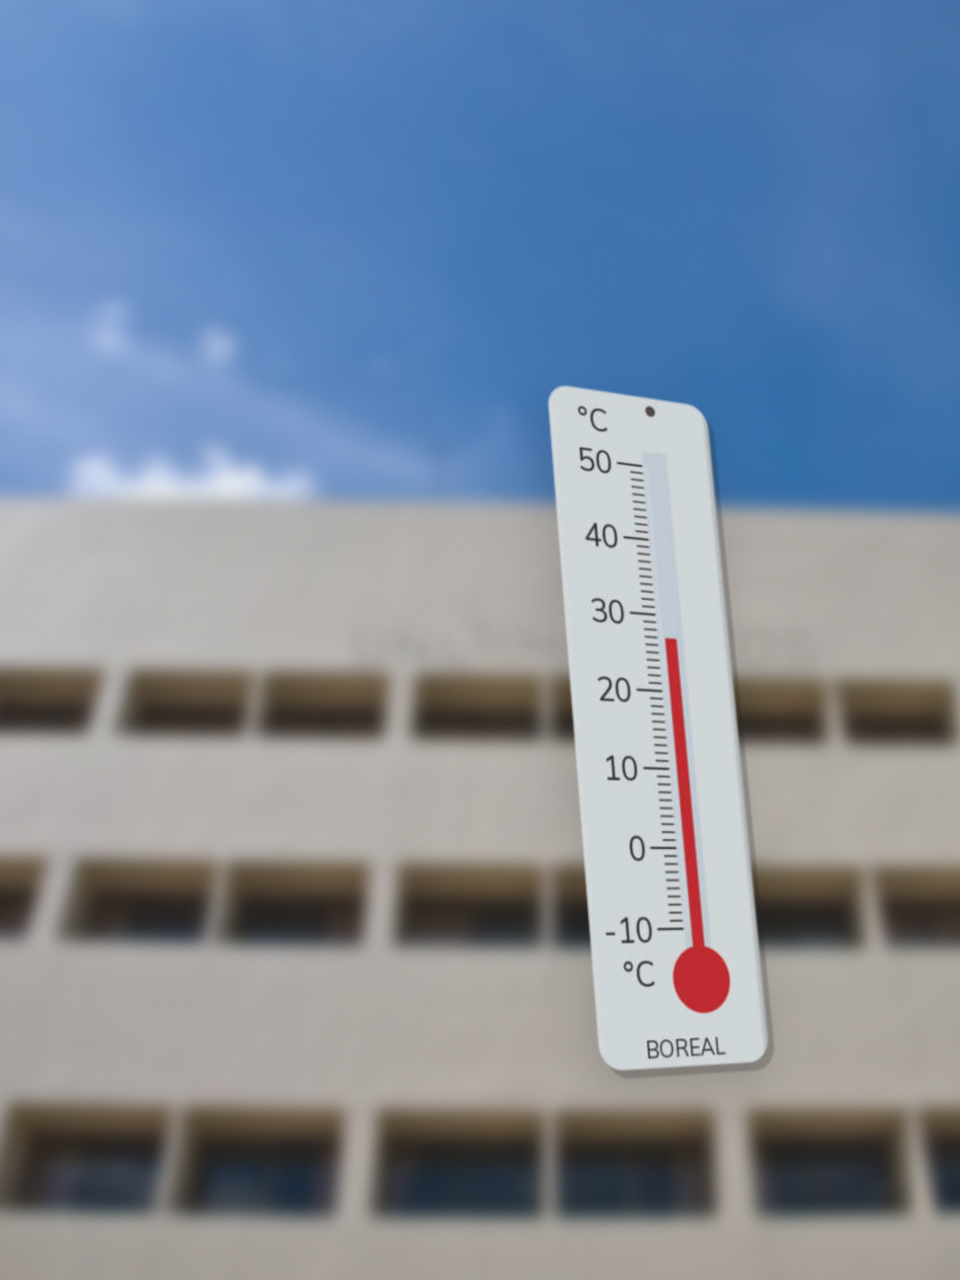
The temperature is {"value": 27, "unit": "°C"}
